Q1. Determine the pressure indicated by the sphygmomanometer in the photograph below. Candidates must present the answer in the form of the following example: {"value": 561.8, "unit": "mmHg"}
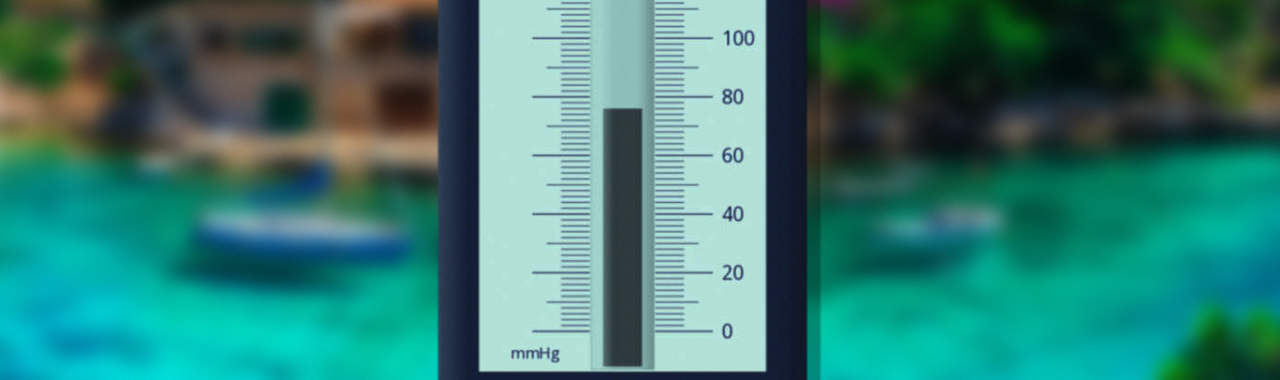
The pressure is {"value": 76, "unit": "mmHg"}
